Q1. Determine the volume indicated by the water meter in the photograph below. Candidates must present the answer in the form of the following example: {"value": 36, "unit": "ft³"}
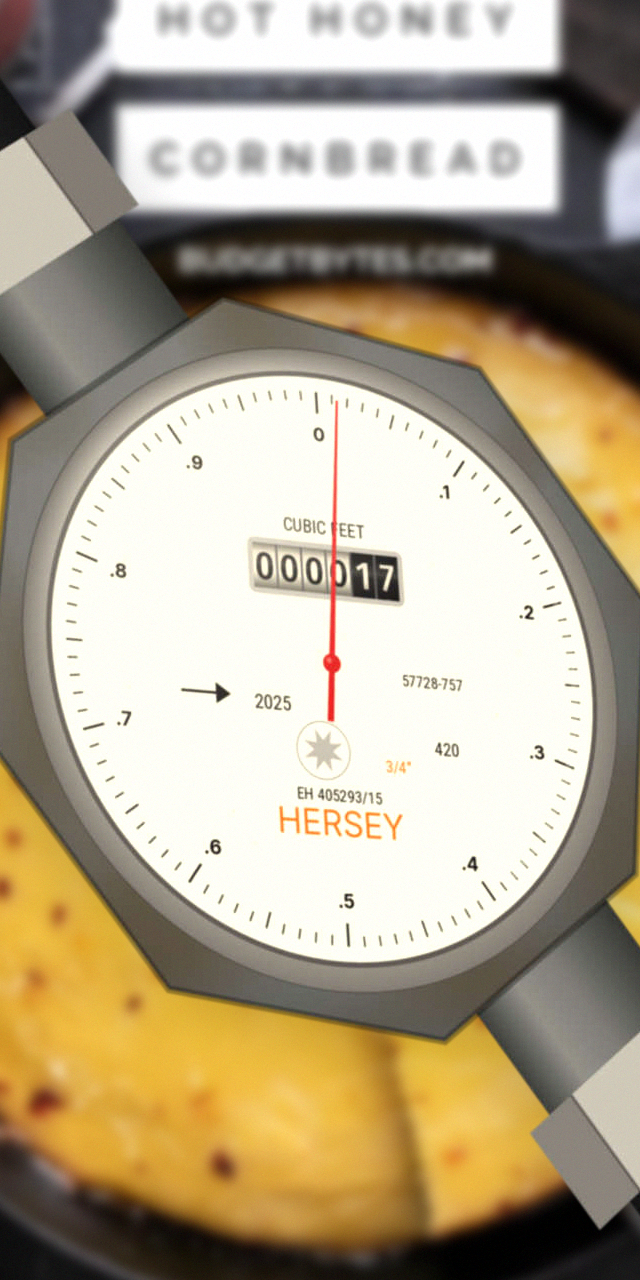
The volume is {"value": 17.01, "unit": "ft³"}
